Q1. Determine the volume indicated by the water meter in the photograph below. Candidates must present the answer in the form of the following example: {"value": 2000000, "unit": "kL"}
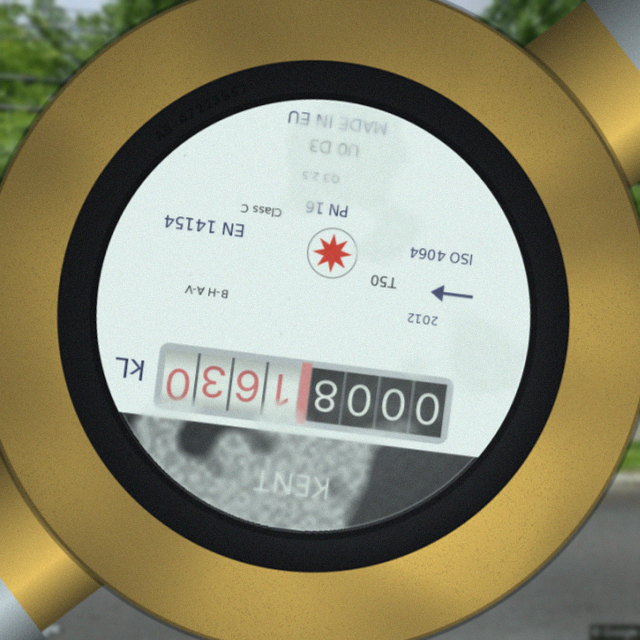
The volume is {"value": 8.1630, "unit": "kL"}
